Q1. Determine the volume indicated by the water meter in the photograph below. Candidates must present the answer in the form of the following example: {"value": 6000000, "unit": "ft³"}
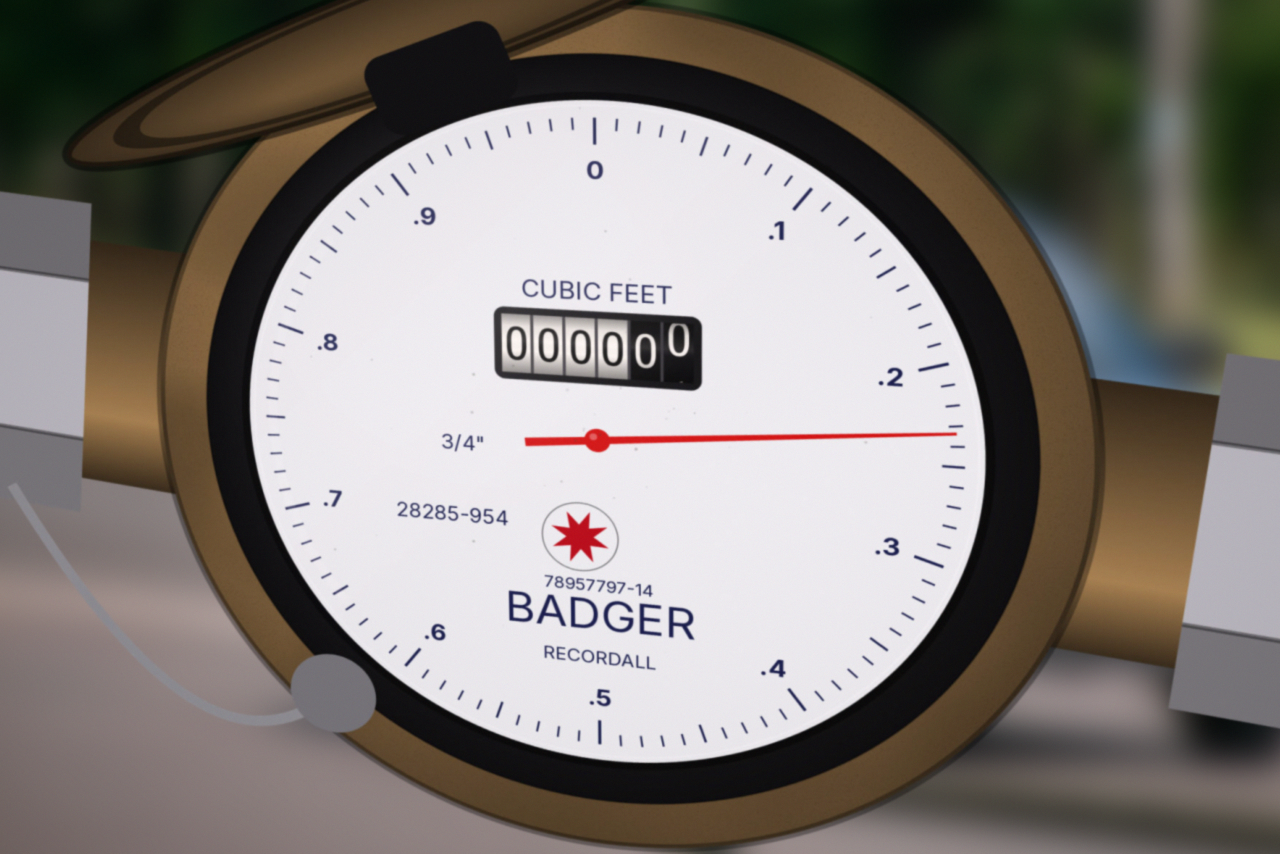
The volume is {"value": 0.23, "unit": "ft³"}
